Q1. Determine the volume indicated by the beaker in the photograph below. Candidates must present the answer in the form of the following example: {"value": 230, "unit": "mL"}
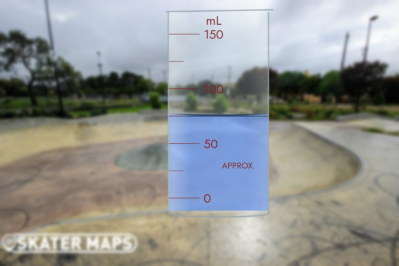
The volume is {"value": 75, "unit": "mL"}
